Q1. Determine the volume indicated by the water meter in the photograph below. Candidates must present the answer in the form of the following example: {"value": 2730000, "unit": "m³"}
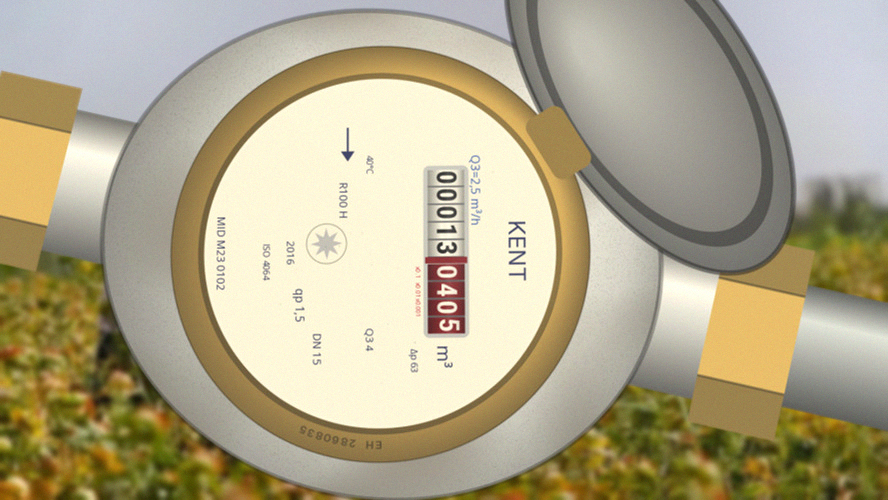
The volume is {"value": 13.0405, "unit": "m³"}
